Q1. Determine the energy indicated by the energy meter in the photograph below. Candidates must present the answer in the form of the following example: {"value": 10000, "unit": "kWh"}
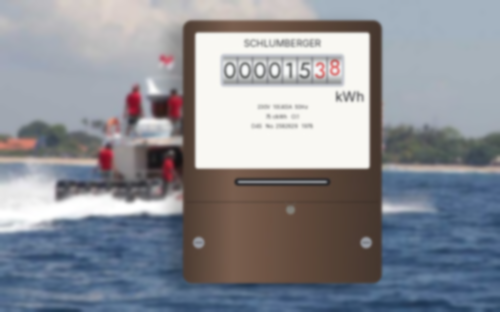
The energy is {"value": 15.38, "unit": "kWh"}
